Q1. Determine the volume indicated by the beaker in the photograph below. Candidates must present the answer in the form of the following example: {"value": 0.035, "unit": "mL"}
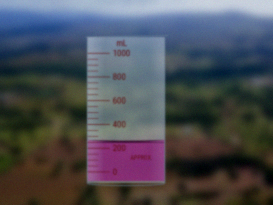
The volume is {"value": 250, "unit": "mL"}
